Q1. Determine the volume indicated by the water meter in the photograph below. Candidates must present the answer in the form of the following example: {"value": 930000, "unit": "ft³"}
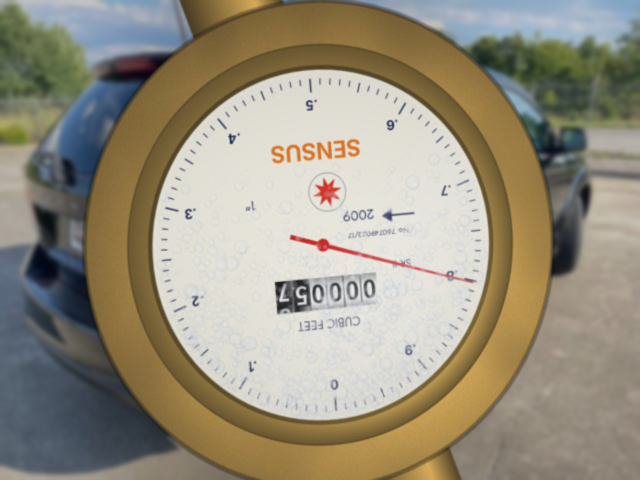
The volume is {"value": 56.80, "unit": "ft³"}
